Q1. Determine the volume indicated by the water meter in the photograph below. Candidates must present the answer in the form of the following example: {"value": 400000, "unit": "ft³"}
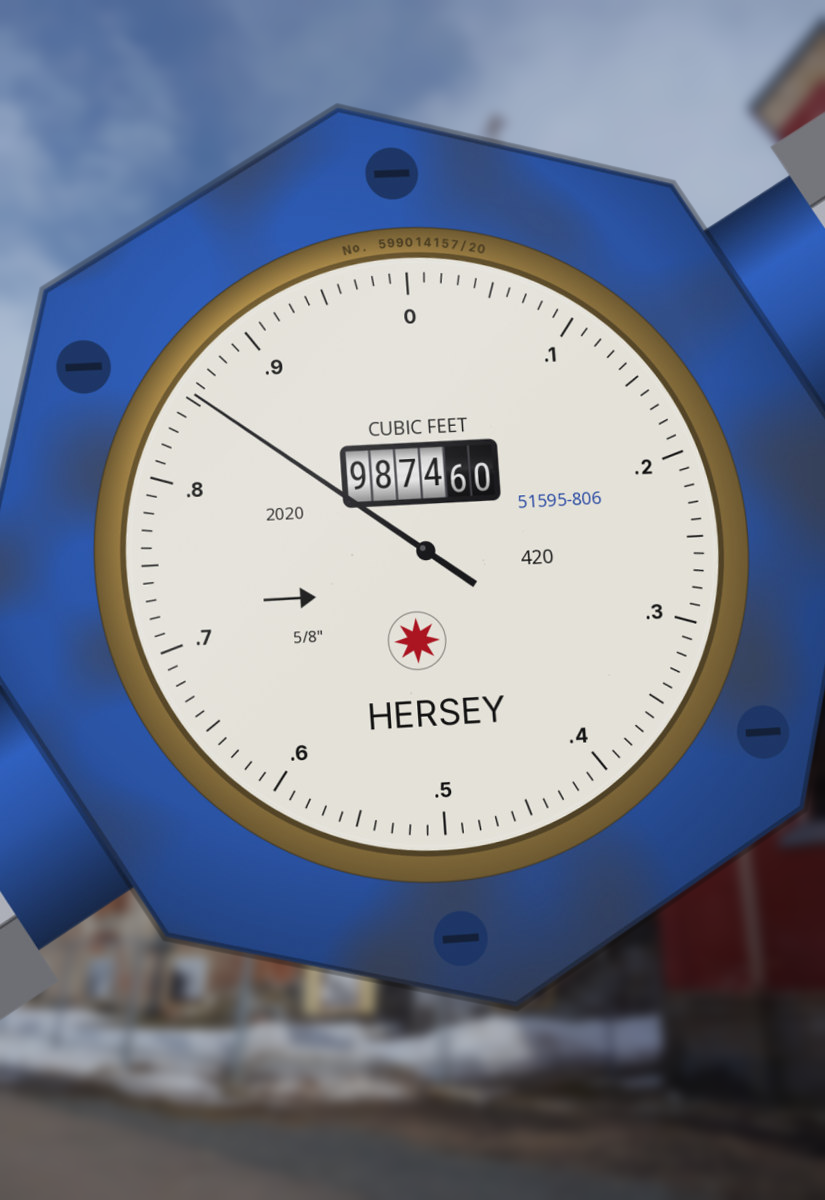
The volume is {"value": 987459.85, "unit": "ft³"}
